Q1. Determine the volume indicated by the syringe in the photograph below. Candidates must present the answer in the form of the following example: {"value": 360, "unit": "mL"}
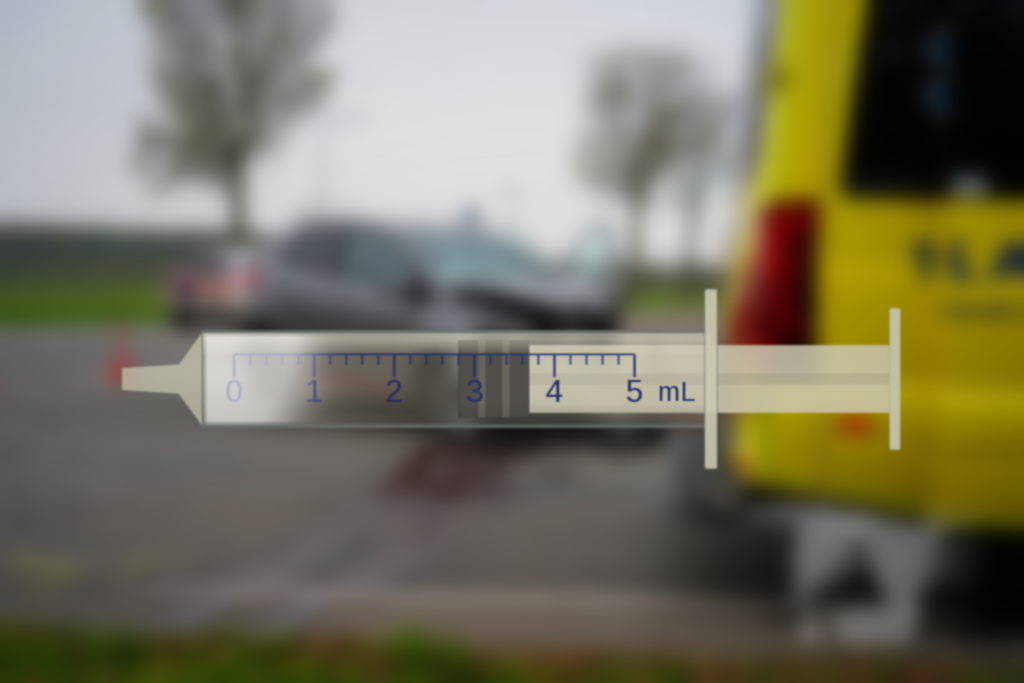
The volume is {"value": 2.8, "unit": "mL"}
